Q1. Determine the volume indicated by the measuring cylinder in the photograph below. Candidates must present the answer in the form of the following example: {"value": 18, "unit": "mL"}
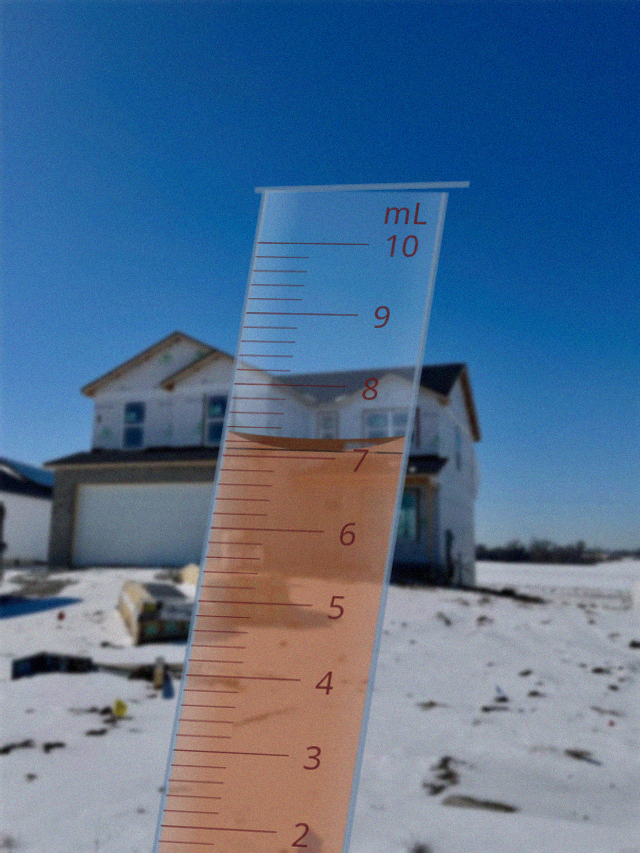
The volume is {"value": 7.1, "unit": "mL"}
